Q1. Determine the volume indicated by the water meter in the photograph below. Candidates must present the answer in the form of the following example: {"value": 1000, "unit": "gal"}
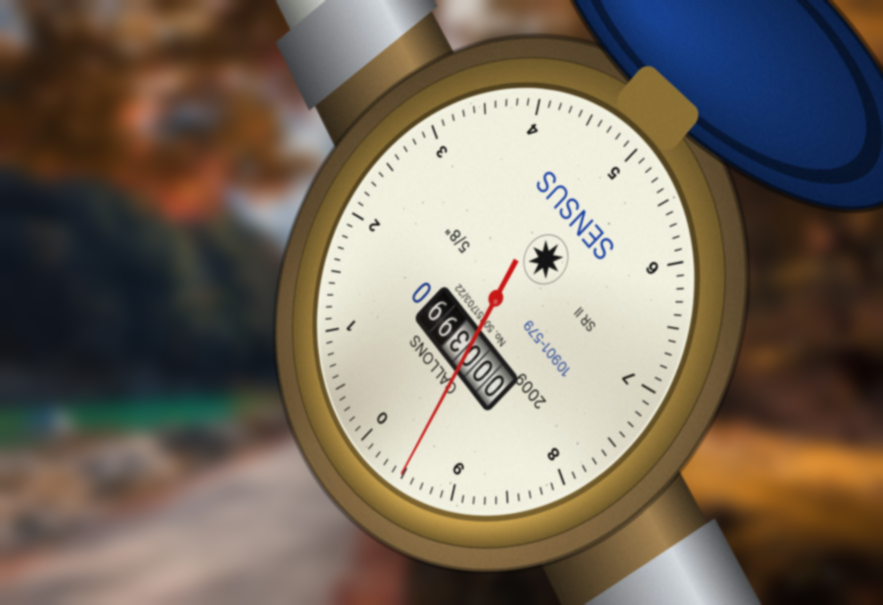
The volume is {"value": 3989.5, "unit": "gal"}
